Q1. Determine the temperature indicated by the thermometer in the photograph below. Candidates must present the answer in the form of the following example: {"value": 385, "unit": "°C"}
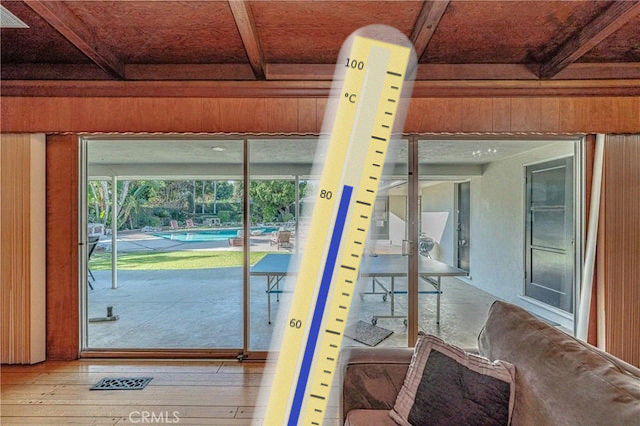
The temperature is {"value": 82, "unit": "°C"}
